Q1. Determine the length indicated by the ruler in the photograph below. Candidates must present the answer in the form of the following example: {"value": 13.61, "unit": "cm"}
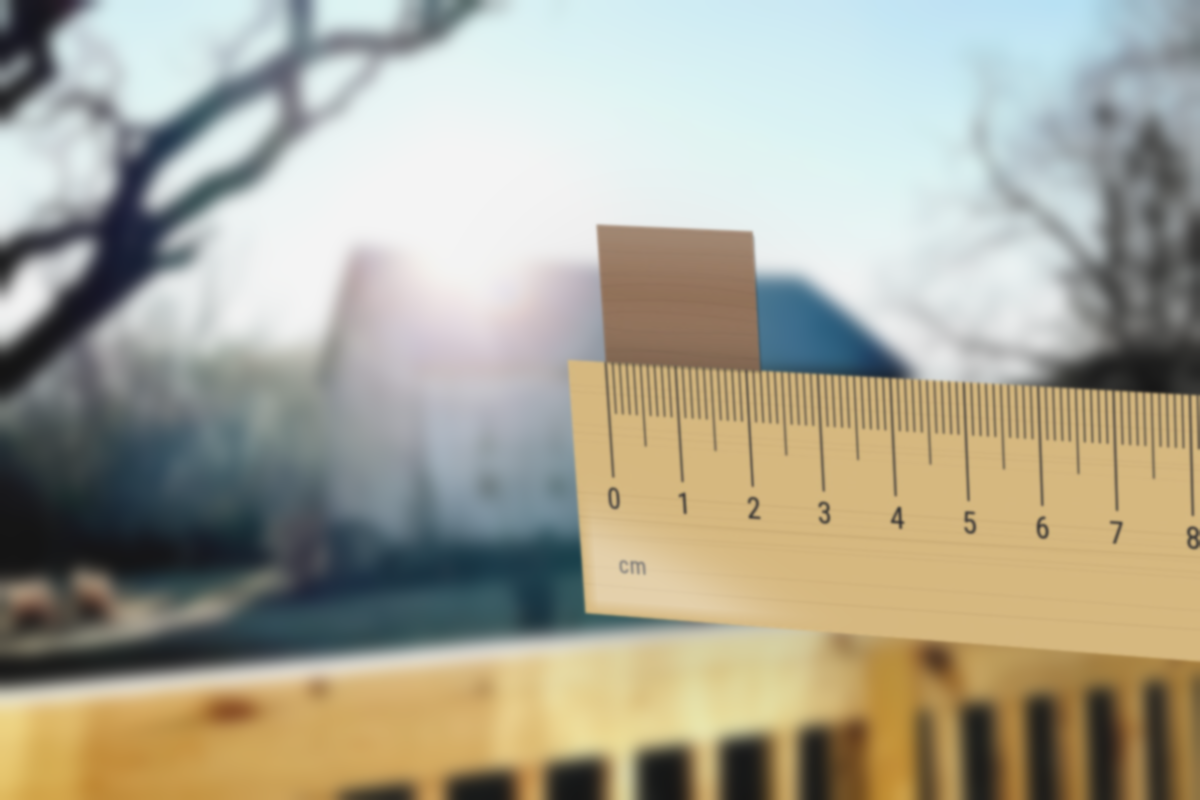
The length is {"value": 2.2, "unit": "cm"}
